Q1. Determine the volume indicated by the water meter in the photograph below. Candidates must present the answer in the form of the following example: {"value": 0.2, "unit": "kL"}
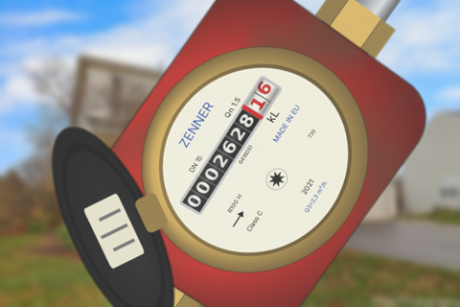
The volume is {"value": 2628.16, "unit": "kL"}
